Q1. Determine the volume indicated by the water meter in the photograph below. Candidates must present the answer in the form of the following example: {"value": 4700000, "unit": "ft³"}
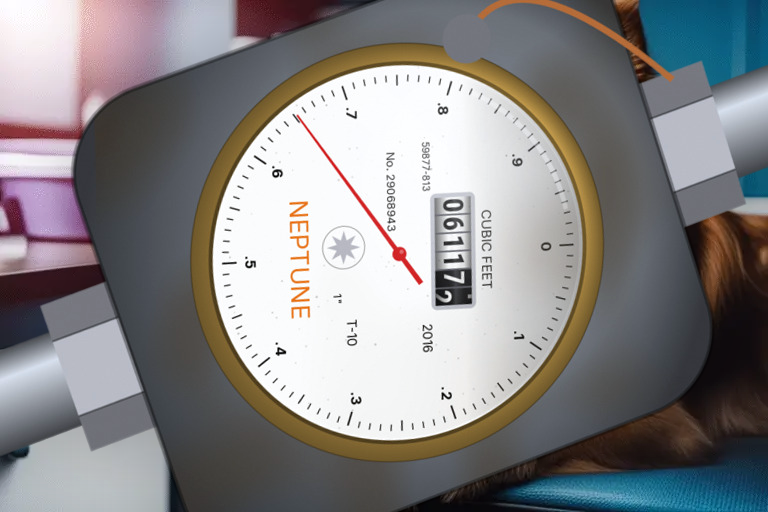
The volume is {"value": 61171.65, "unit": "ft³"}
